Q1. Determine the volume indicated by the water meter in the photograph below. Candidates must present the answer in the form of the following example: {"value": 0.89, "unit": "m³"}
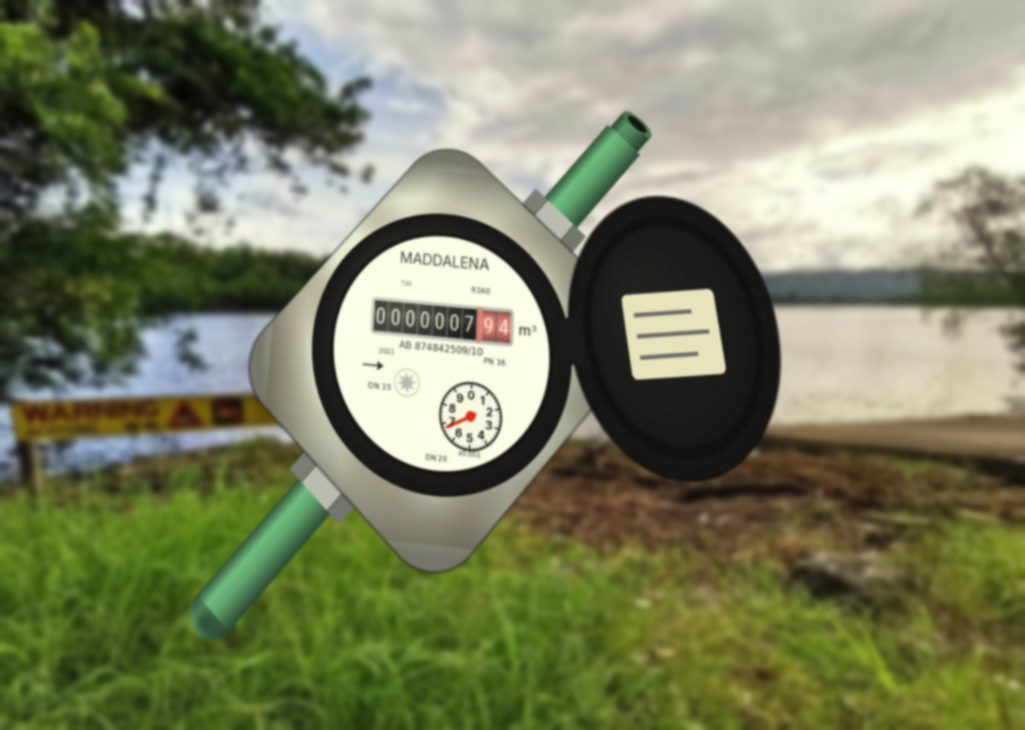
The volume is {"value": 7.946, "unit": "m³"}
